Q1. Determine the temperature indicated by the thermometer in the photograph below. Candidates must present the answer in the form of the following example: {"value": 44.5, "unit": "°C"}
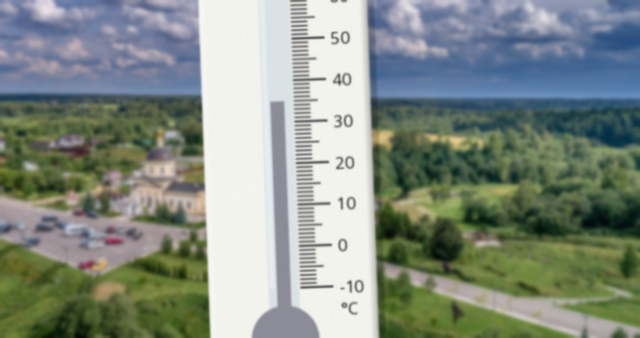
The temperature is {"value": 35, "unit": "°C"}
